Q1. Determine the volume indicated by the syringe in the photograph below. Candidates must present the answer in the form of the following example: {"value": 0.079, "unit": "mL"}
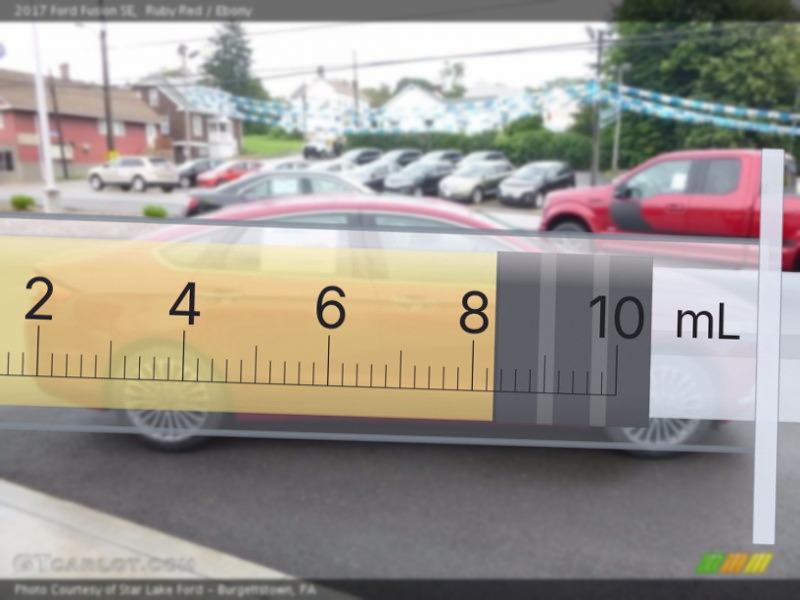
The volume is {"value": 8.3, "unit": "mL"}
